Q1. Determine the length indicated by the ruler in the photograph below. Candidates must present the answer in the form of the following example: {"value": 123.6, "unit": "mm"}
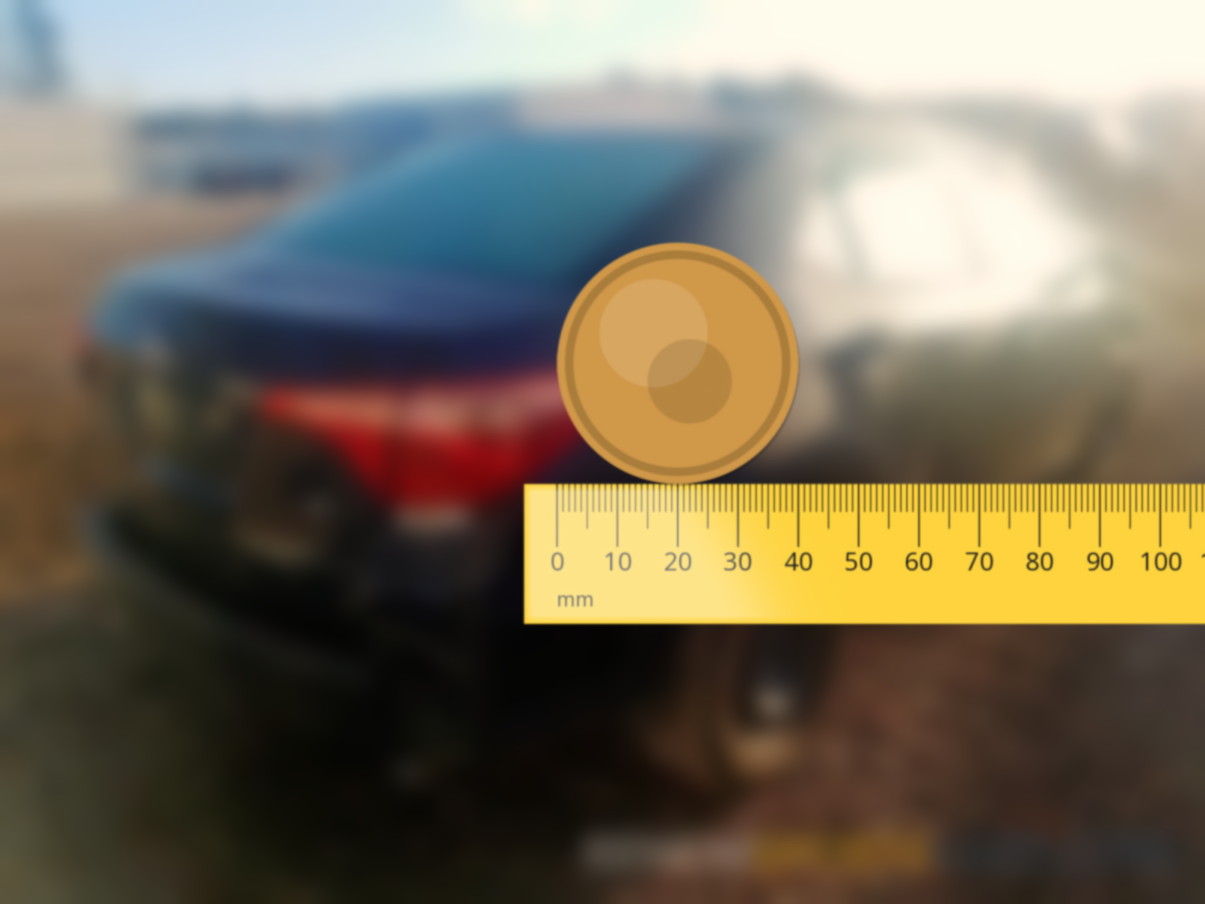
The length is {"value": 40, "unit": "mm"}
